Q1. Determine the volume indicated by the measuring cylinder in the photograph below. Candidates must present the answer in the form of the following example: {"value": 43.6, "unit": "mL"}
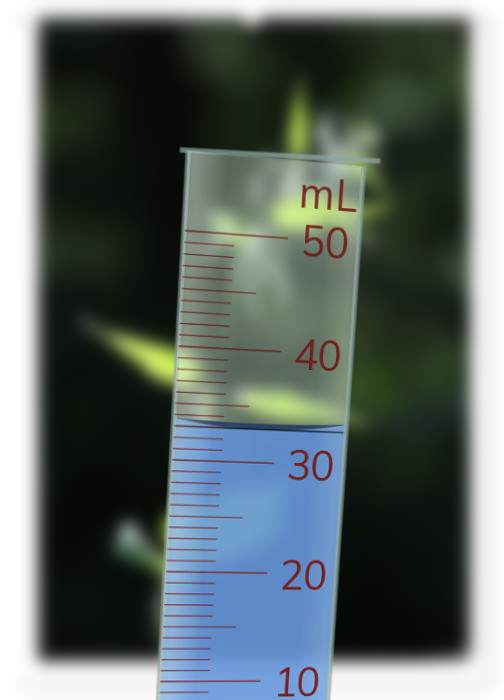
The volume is {"value": 33, "unit": "mL"}
